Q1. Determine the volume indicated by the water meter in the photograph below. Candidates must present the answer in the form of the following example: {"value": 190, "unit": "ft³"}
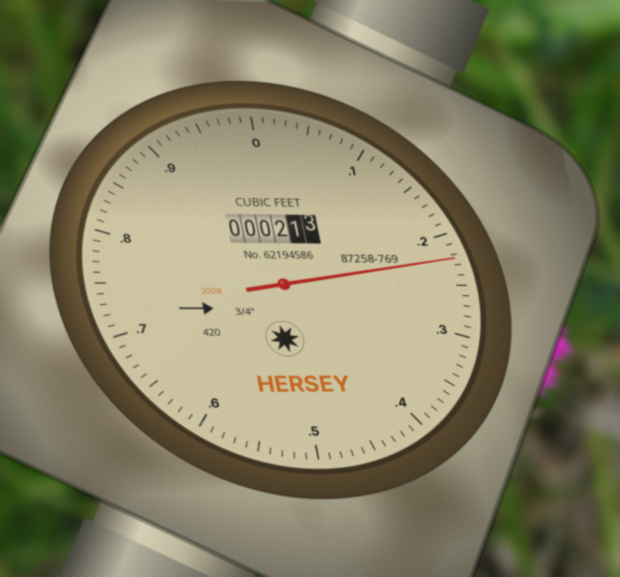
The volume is {"value": 213.22, "unit": "ft³"}
